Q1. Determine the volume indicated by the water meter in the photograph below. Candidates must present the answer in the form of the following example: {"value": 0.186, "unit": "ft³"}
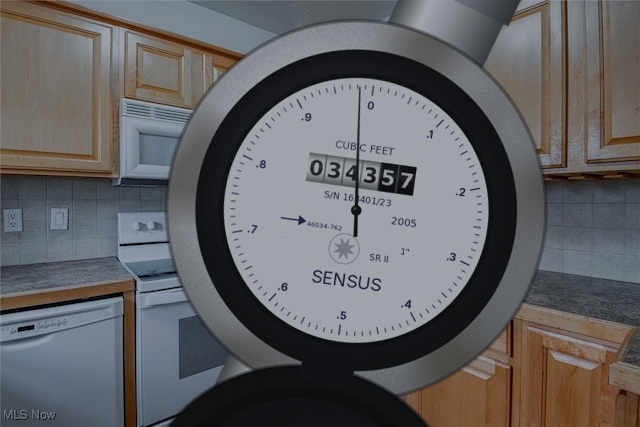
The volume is {"value": 34356.98, "unit": "ft³"}
